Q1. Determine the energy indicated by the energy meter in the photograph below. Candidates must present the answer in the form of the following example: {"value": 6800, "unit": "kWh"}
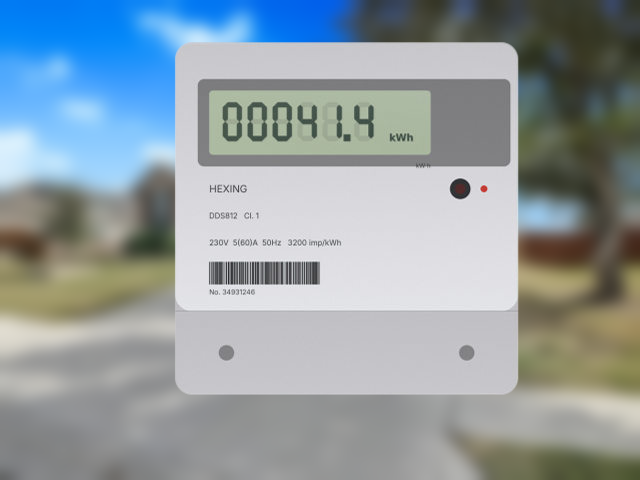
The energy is {"value": 41.4, "unit": "kWh"}
